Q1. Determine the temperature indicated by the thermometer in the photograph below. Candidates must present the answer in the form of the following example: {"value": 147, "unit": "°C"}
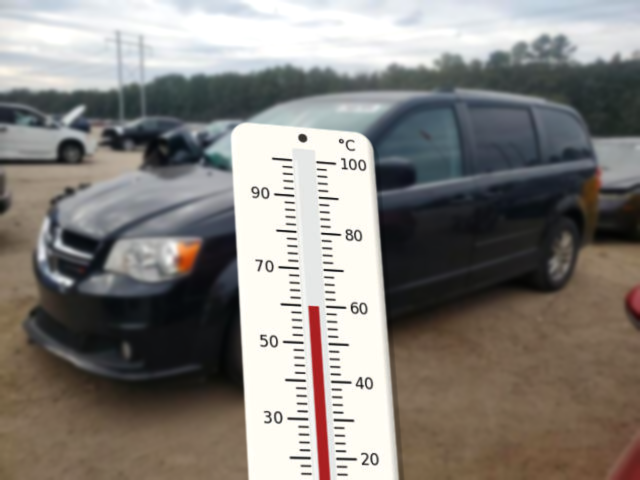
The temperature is {"value": 60, "unit": "°C"}
